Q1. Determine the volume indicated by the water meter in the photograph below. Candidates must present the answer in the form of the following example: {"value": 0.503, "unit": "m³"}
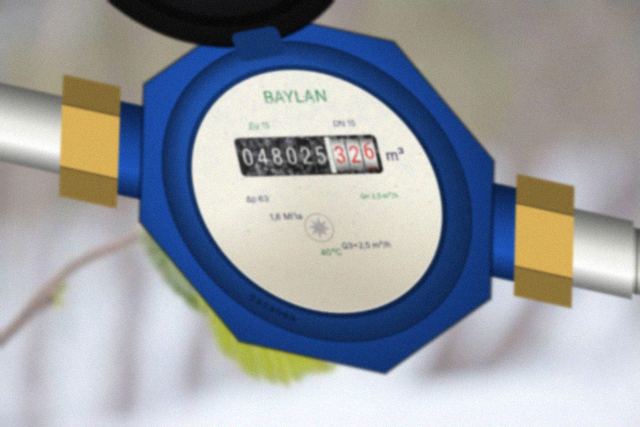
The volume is {"value": 48025.326, "unit": "m³"}
